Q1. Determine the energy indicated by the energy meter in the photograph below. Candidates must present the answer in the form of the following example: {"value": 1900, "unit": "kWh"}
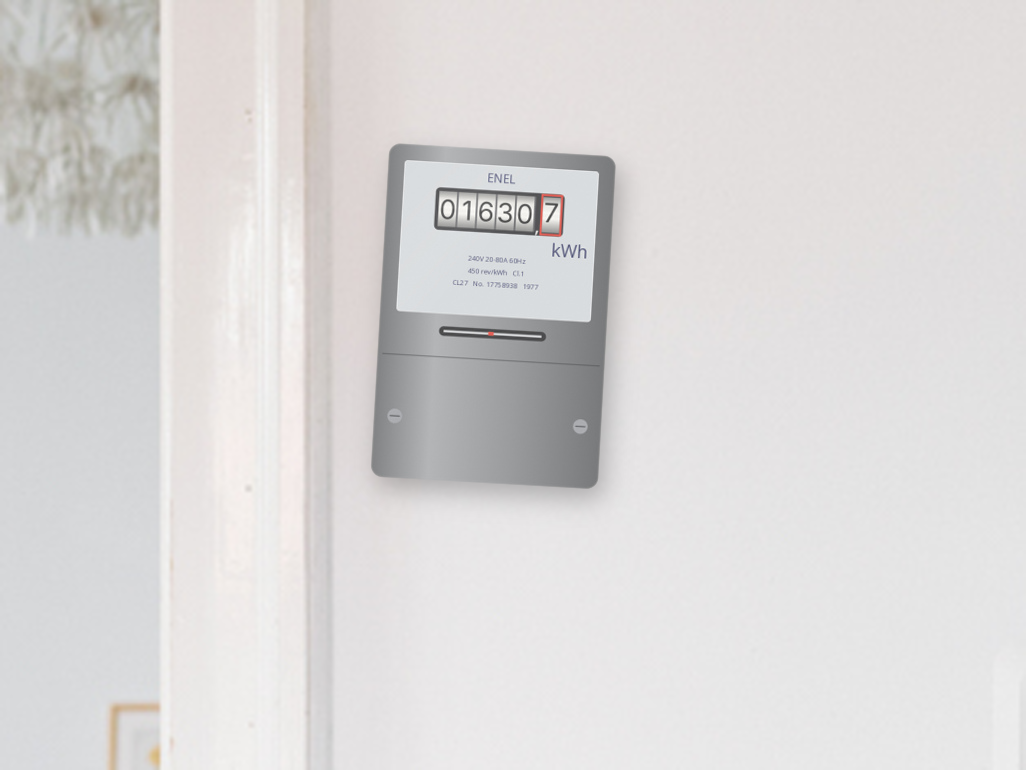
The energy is {"value": 1630.7, "unit": "kWh"}
